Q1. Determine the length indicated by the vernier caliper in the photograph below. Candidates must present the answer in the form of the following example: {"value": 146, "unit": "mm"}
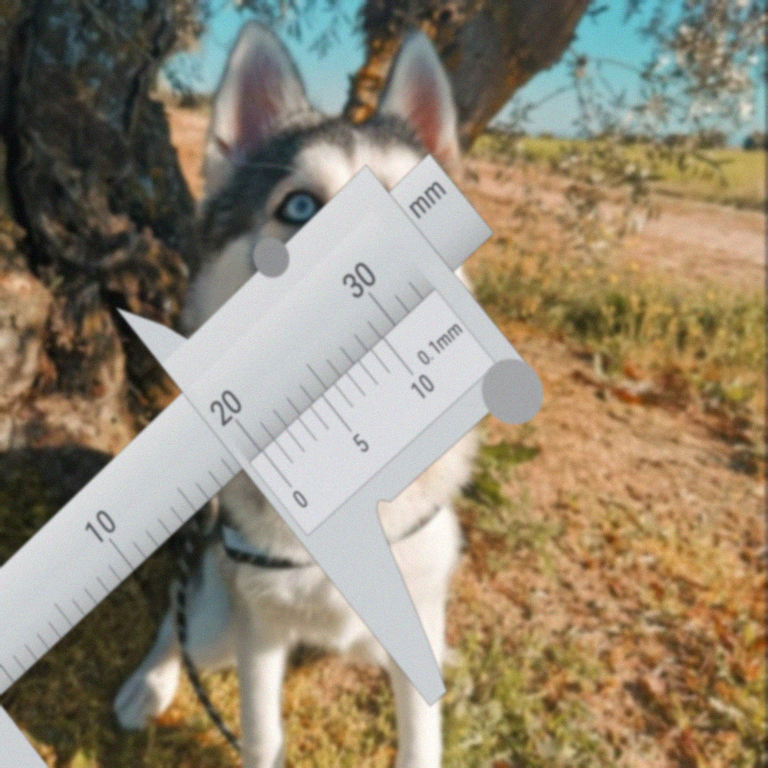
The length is {"value": 20.1, "unit": "mm"}
